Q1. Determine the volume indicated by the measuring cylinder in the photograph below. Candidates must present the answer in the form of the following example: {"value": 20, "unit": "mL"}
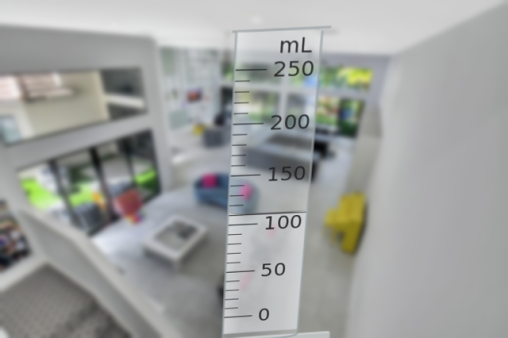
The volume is {"value": 110, "unit": "mL"}
